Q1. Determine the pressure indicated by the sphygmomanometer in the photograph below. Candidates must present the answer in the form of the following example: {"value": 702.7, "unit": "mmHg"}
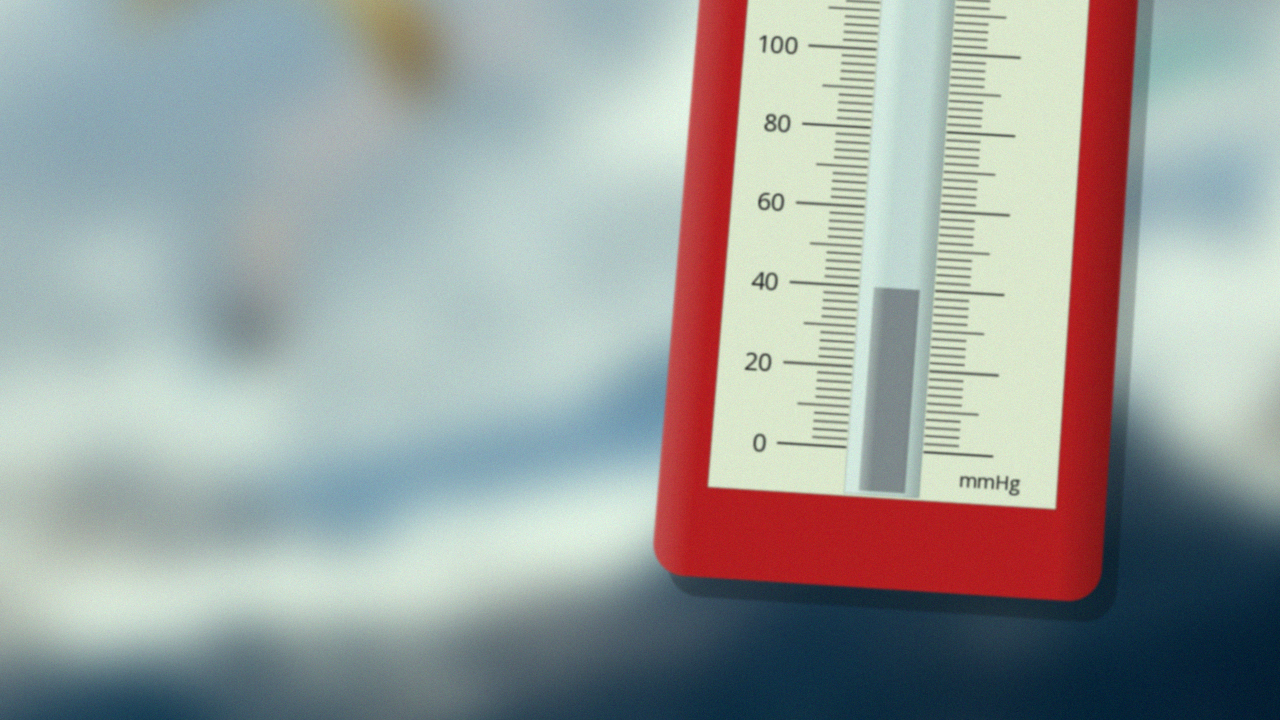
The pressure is {"value": 40, "unit": "mmHg"}
